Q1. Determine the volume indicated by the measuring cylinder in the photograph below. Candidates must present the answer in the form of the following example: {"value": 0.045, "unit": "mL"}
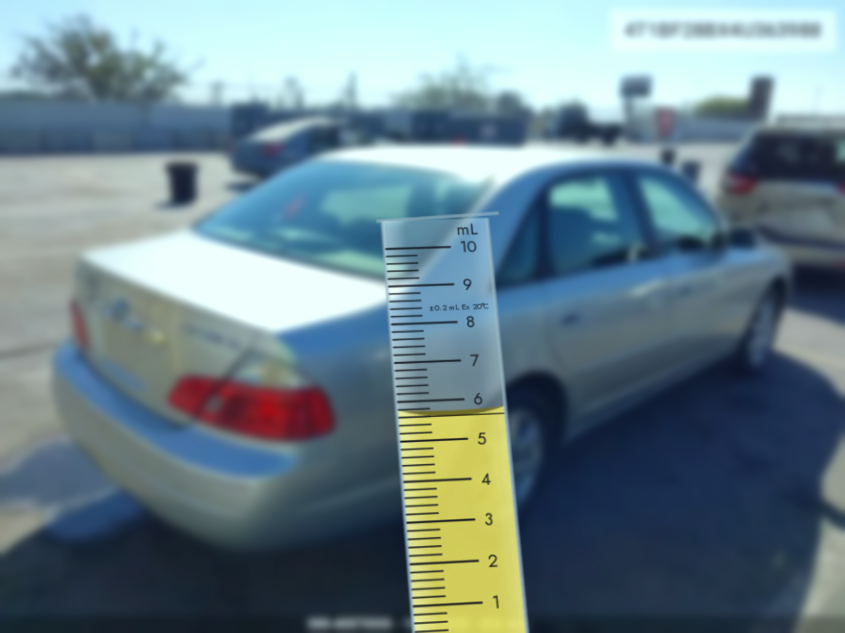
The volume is {"value": 5.6, "unit": "mL"}
